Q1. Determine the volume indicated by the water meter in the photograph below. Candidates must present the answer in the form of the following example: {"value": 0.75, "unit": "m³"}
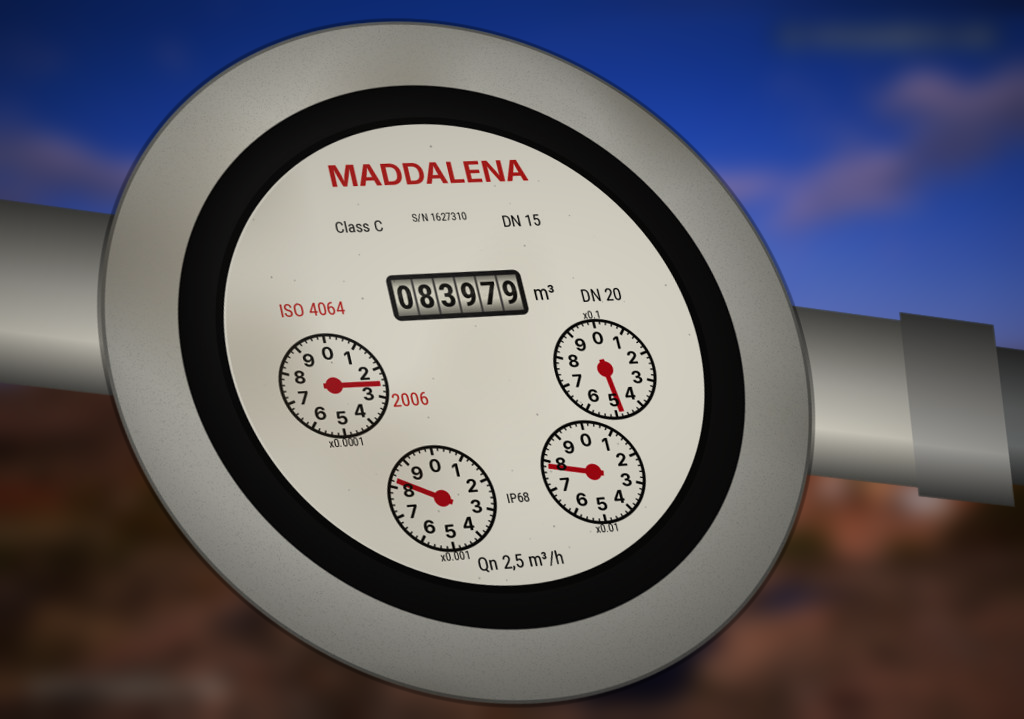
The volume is {"value": 83979.4782, "unit": "m³"}
